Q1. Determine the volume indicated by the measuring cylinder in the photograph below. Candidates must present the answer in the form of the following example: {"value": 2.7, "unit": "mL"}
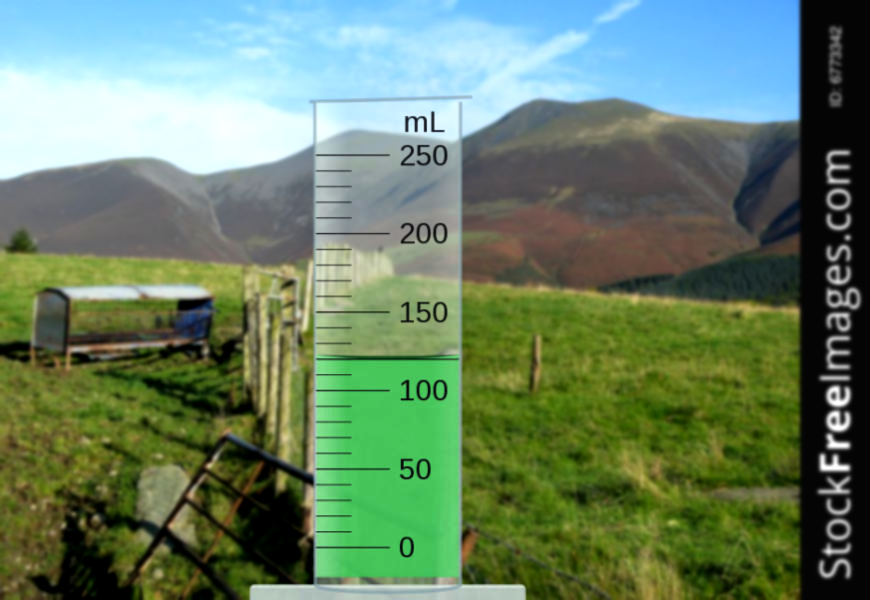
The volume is {"value": 120, "unit": "mL"}
